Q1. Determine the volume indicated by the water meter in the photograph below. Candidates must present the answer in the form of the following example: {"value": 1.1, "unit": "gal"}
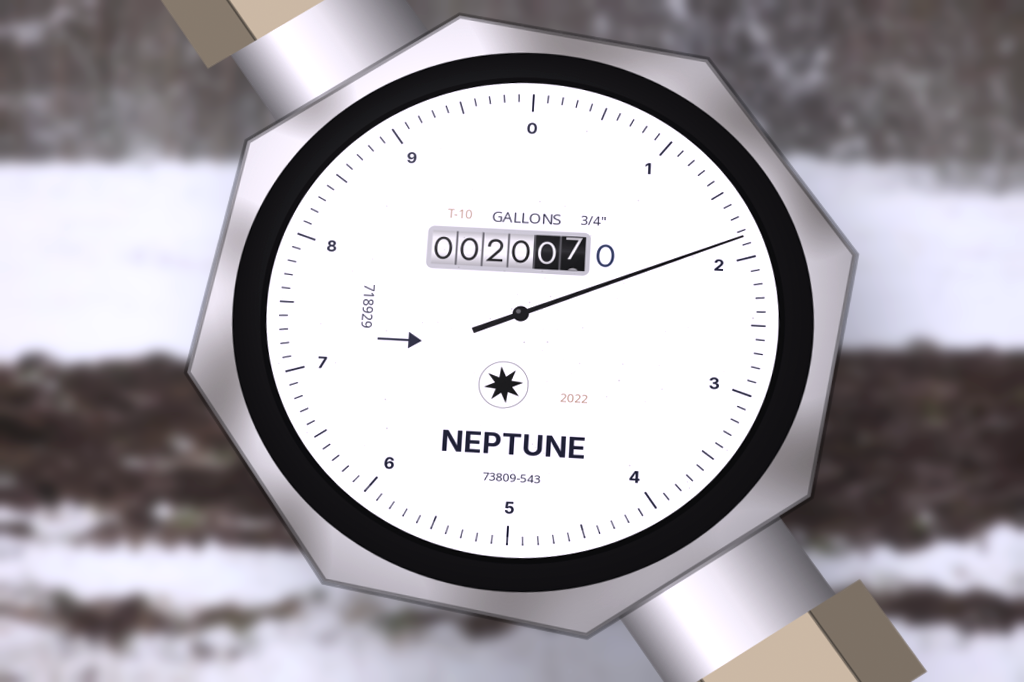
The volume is {"value": 20071.8, "unit": "gal"}
